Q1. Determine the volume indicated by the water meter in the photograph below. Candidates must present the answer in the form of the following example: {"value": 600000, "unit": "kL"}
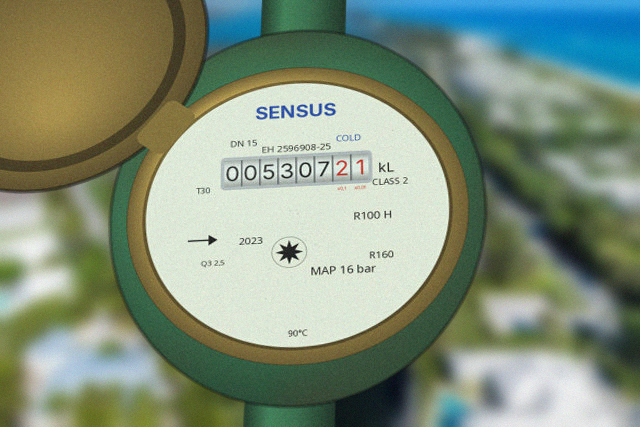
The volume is {"value": 5307.21, "unit": "kL"}
